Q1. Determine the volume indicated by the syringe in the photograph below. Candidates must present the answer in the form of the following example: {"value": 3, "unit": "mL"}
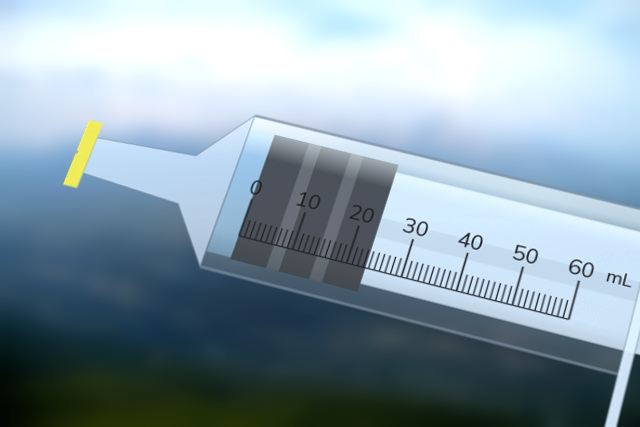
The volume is {"value": 0, "unit": "mL"}
